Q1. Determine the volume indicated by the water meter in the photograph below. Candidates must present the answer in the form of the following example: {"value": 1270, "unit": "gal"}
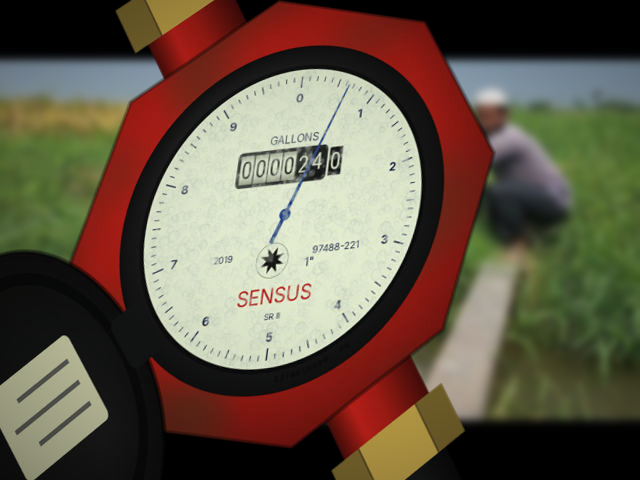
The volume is {"value": 240.6, "unit": "gal"}
